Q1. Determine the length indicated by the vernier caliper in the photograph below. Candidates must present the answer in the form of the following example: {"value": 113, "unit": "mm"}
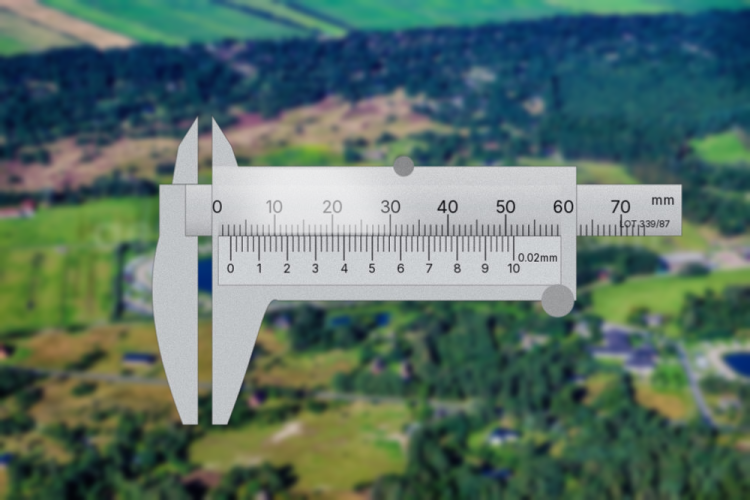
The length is {"value": 2.4, "unit": "mm"}
